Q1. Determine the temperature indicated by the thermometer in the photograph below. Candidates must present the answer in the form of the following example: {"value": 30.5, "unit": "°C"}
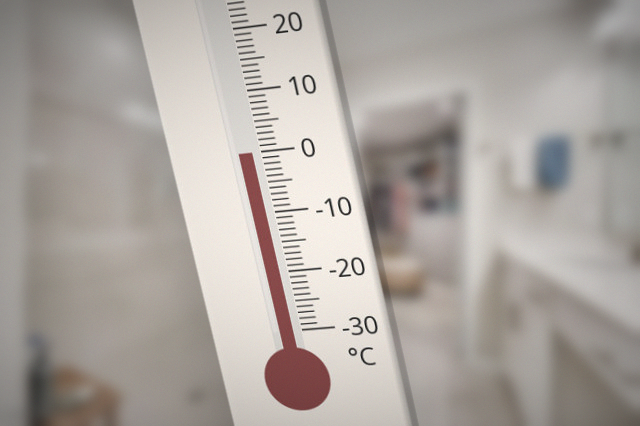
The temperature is {"value": 0, "unit": "°C"}
